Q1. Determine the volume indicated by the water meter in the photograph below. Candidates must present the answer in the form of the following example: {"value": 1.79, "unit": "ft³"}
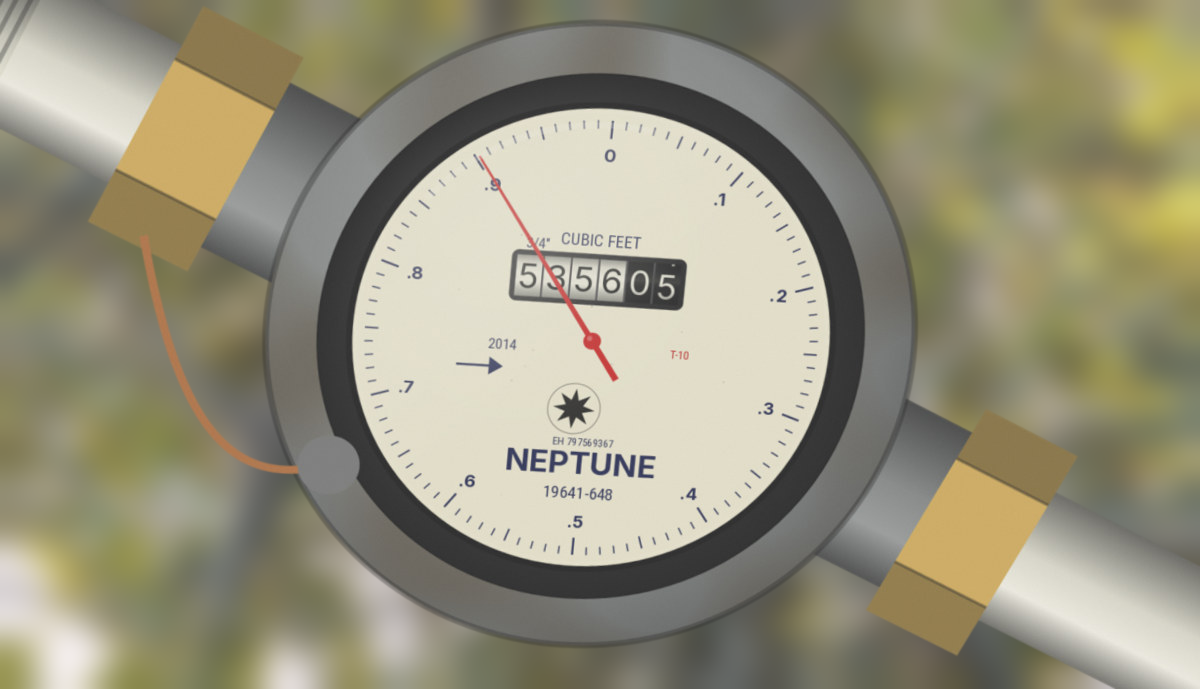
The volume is {"value": 535604.90, "unit": "ft³"}
